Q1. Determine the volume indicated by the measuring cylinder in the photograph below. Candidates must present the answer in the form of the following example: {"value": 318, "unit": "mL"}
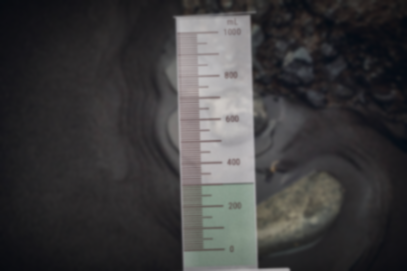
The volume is {"value": 300, "unit": "mL"}
